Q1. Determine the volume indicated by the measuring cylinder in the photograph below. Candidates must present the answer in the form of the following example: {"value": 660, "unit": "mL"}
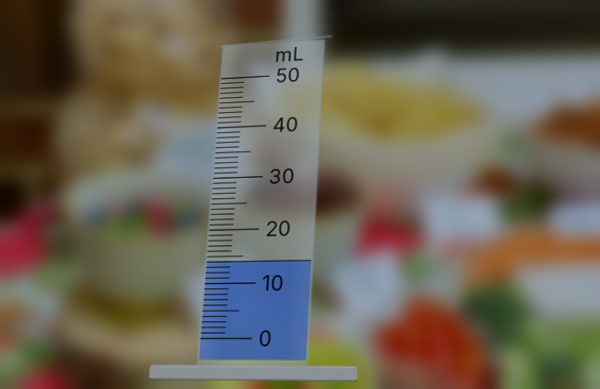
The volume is {"value": 14, "unit": "mL"}
